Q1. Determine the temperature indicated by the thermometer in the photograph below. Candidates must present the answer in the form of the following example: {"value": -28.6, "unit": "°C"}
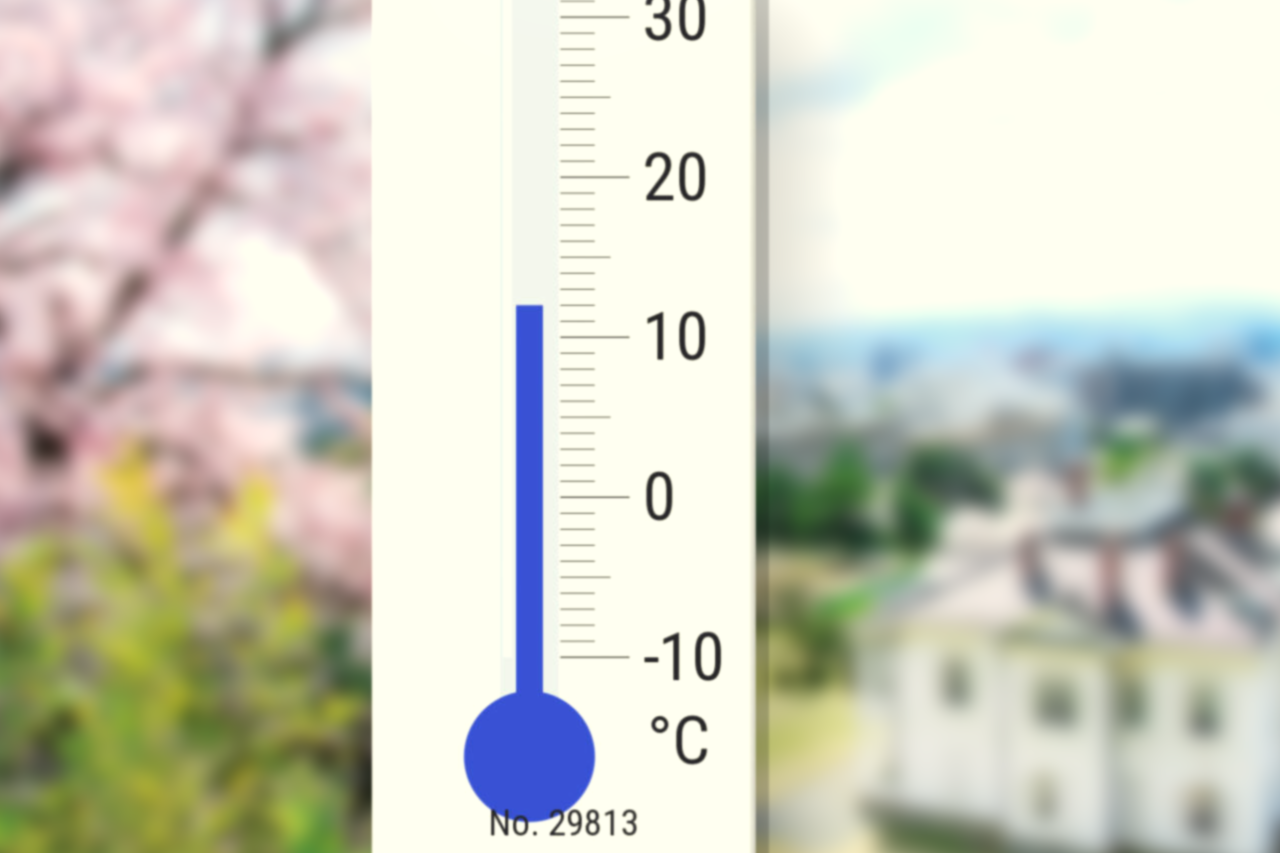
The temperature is {"value": 12, "unit": "°C"}
